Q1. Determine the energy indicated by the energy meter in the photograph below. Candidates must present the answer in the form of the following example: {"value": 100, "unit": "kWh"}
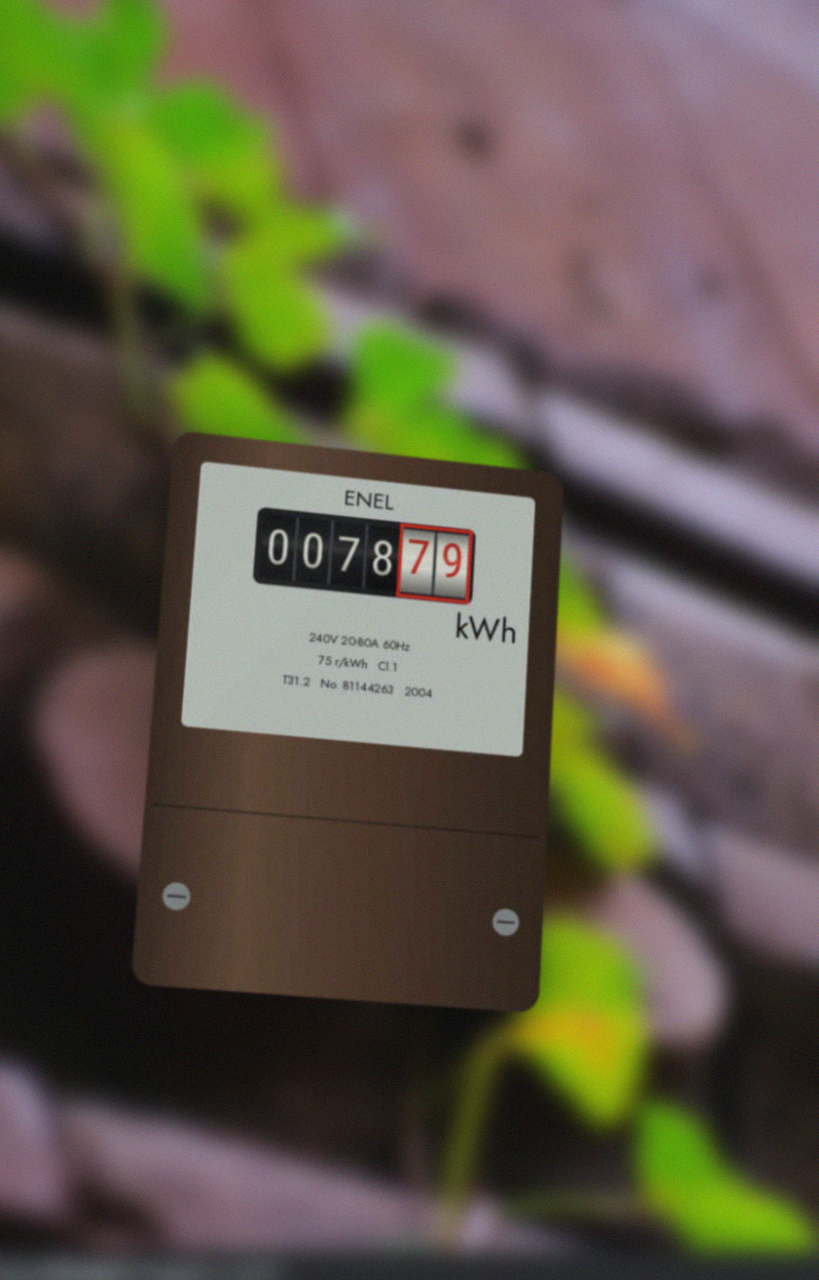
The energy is {"value": 78.79, "unit": "kWh"}
